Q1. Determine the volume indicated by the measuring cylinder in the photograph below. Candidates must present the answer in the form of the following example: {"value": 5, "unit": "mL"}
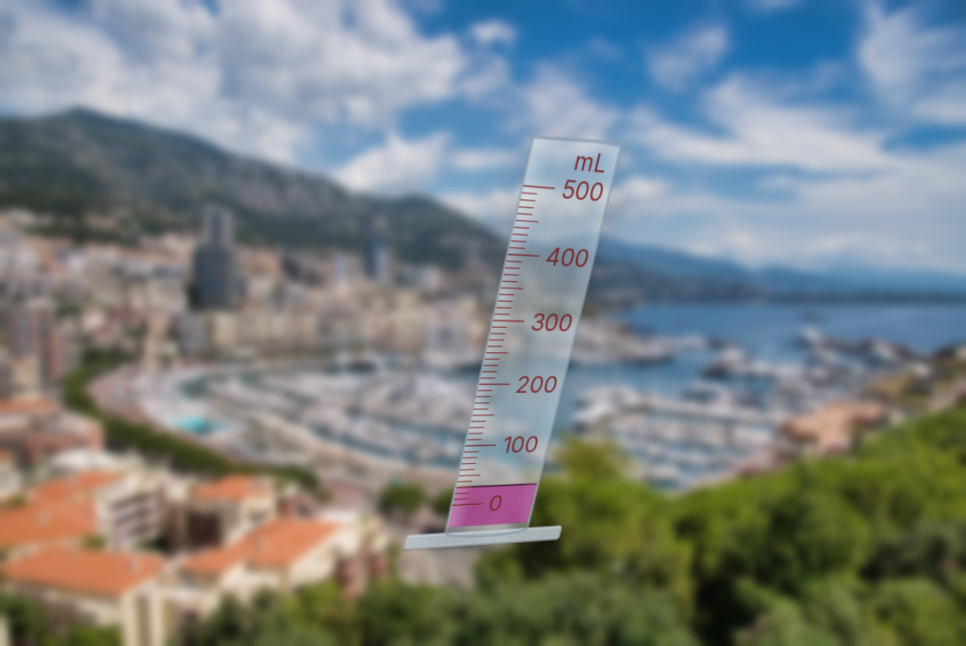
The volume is {"value": 30, "unit": "mL"}
